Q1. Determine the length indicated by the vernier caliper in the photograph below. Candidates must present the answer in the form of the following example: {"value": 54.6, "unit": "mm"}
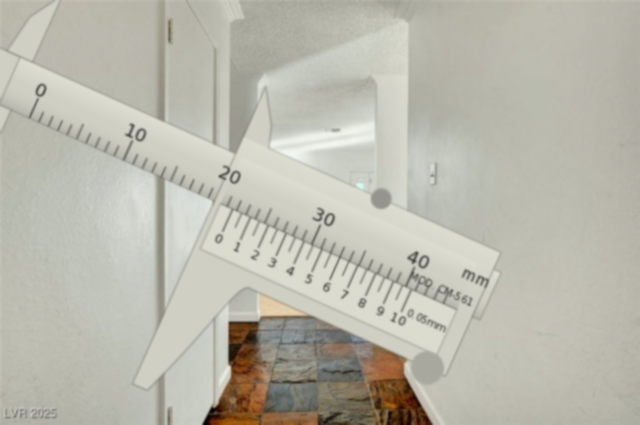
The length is {"value": 21.6, "unit": "mm"}
